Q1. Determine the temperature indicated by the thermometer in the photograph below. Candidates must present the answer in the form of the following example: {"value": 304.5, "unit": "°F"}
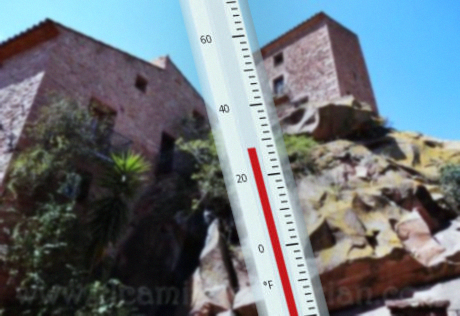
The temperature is {"value": 28, "unit": "°F"}
